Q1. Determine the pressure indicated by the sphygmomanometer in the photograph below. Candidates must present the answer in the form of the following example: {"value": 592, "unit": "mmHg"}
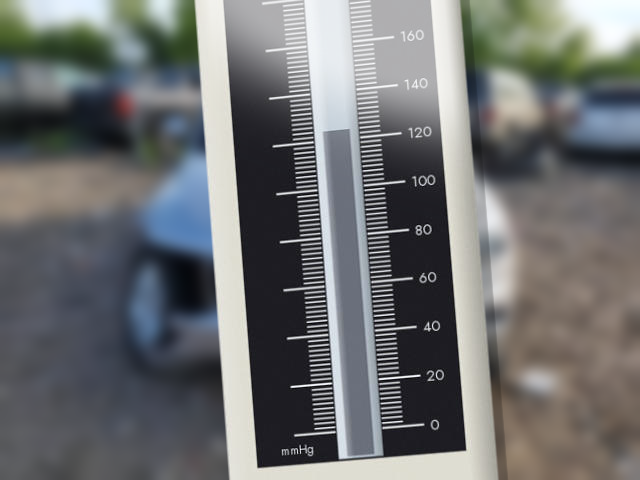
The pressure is {"value": 124, "unit": "mmHg"}
